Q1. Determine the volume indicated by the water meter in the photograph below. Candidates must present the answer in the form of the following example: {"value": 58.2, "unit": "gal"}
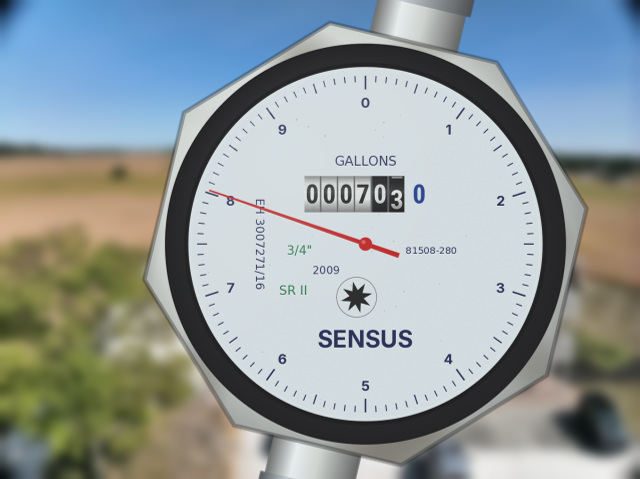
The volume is {"value": 7028.0, "unit": "gal"}
